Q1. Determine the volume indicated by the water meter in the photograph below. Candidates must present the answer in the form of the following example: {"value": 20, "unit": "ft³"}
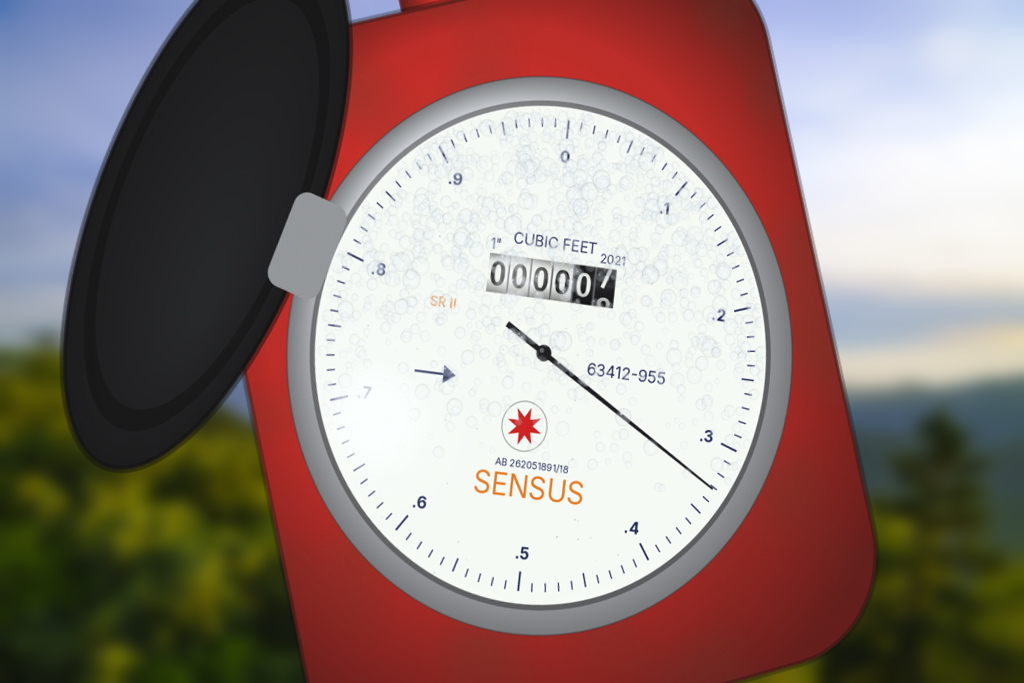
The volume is {"value": 7.33, "unit": "ft³"}
